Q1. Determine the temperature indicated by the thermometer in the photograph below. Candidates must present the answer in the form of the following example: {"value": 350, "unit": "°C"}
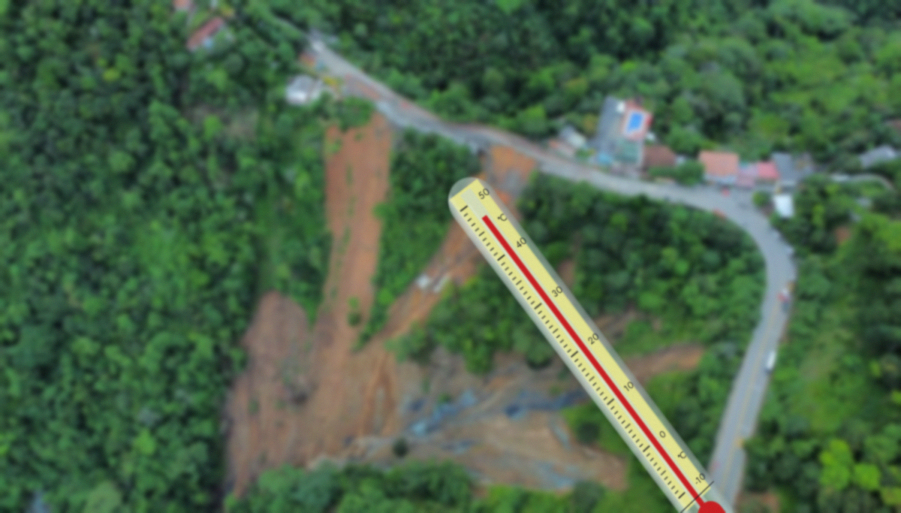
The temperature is {"value": 47, "unit": "°C"}
